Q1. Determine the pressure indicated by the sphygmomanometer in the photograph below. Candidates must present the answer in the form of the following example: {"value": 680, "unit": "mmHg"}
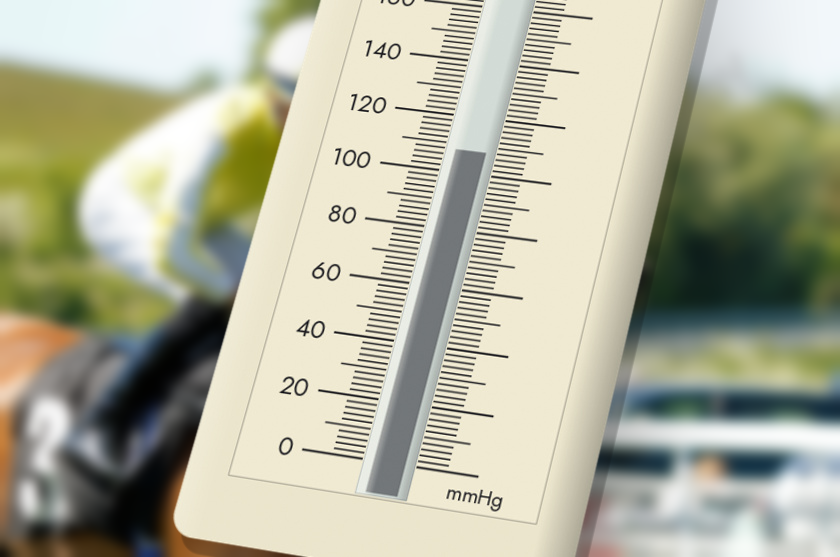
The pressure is {"value": 108, "unit": "mmHg"}
